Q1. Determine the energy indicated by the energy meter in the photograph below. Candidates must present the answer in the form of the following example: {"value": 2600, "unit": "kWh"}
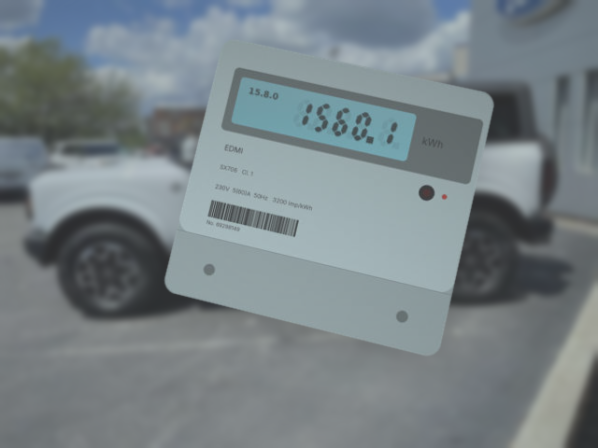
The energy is {"value": 1560.1, "unit": "kWh"}
